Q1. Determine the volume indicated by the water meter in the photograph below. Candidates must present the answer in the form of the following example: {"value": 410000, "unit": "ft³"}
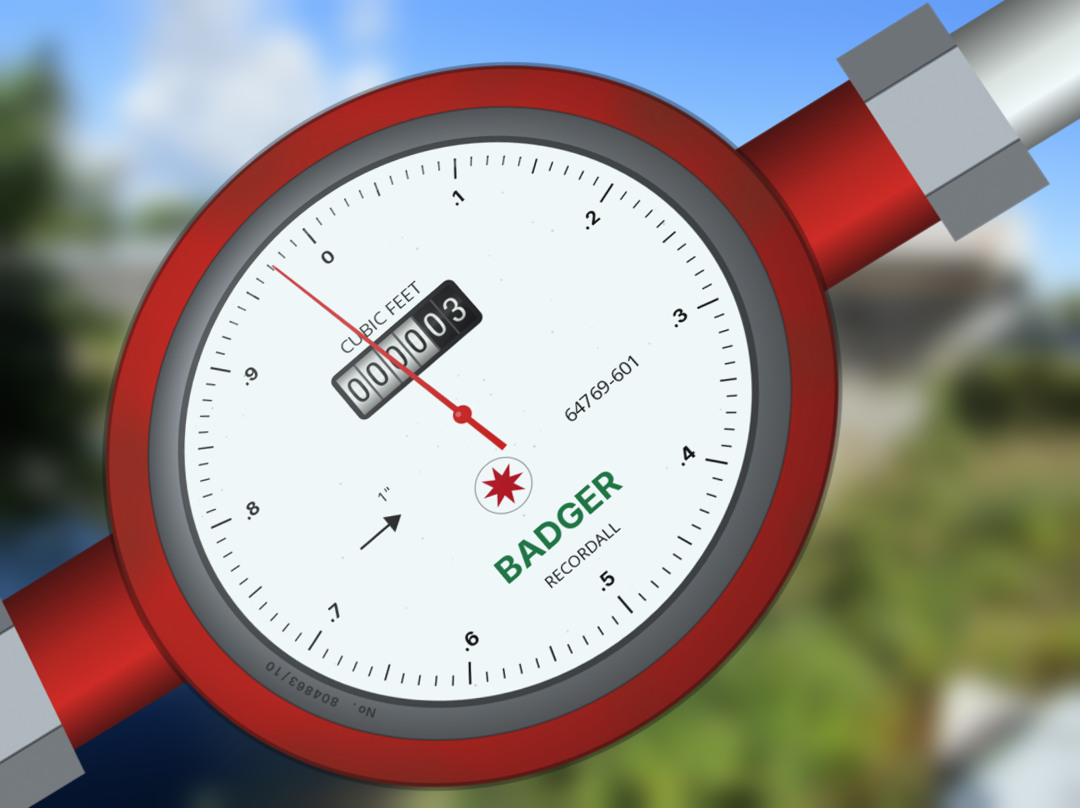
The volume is {"value": 2.97, "unit": "ft³"}
